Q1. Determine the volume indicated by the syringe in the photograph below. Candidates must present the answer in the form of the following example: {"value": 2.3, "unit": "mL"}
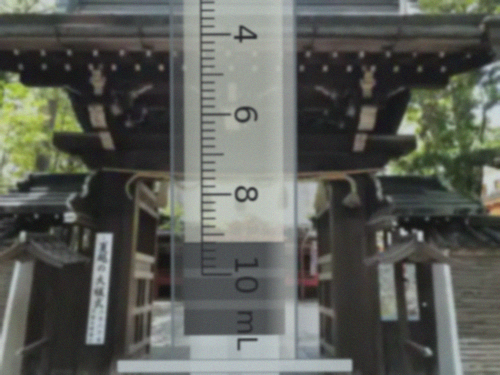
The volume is {"value": 9.2, "unit": "mL"}
